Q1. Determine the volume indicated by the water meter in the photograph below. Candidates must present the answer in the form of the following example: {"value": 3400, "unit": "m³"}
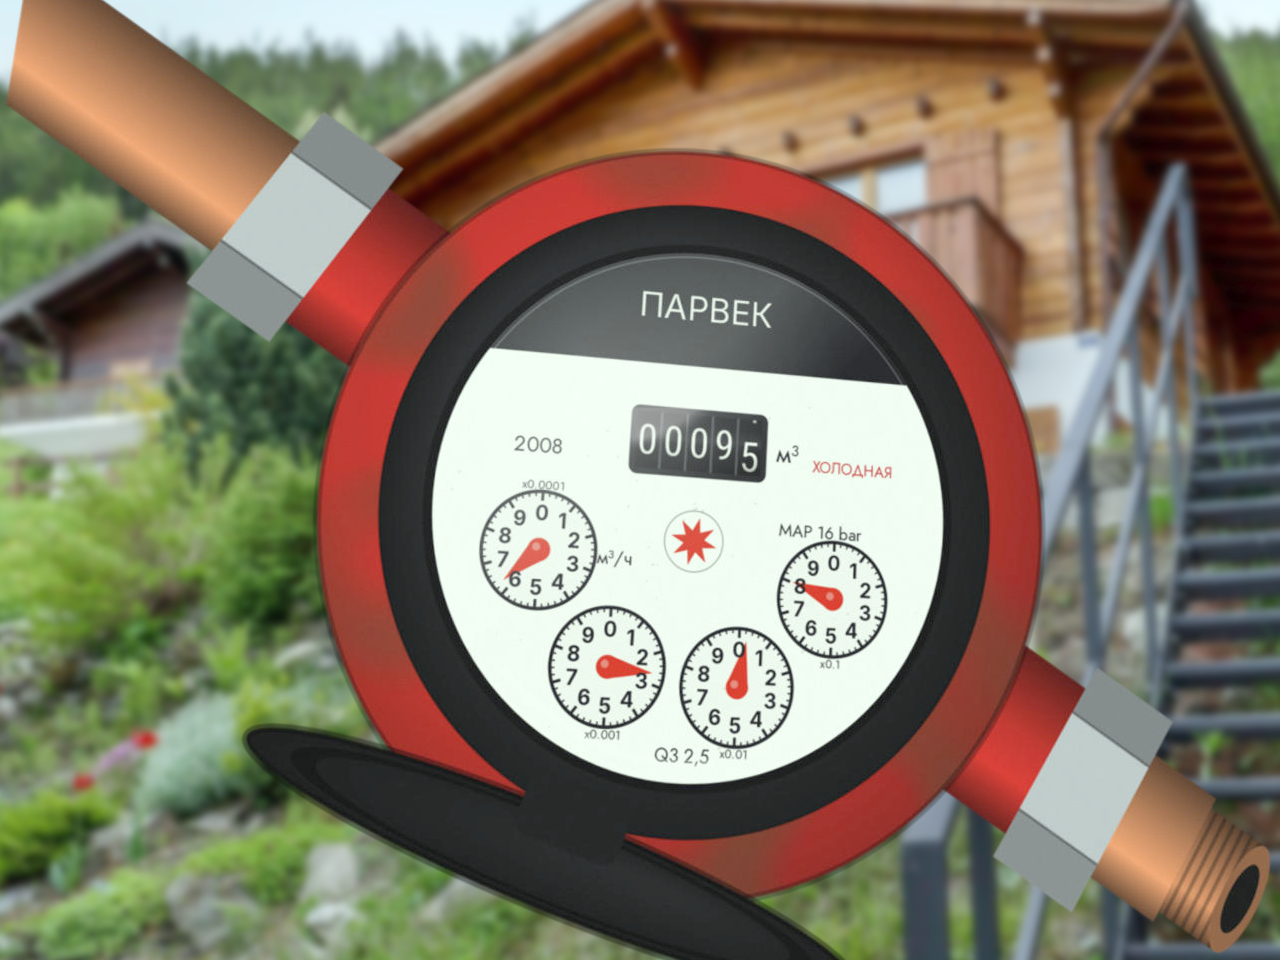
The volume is {"value": 94.8026, "unit": "m³"}
